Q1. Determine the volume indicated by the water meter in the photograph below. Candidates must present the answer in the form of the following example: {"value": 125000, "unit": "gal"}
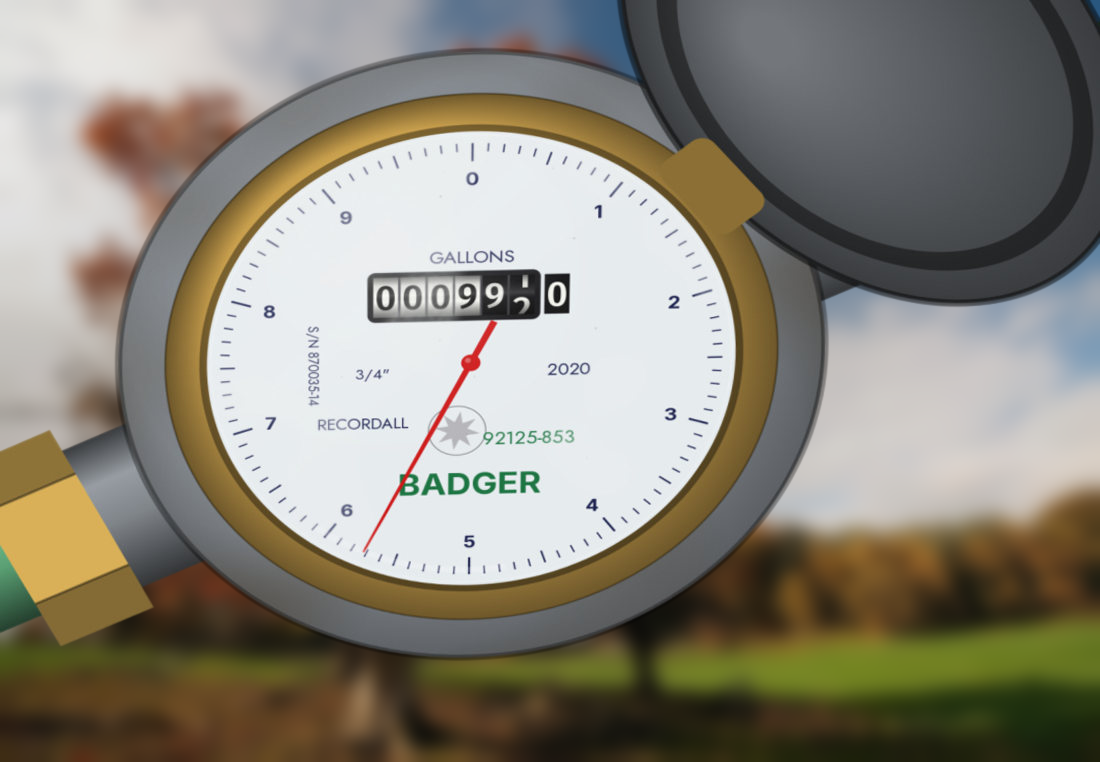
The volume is {"value": 9915.7, "unit": "gal"}
